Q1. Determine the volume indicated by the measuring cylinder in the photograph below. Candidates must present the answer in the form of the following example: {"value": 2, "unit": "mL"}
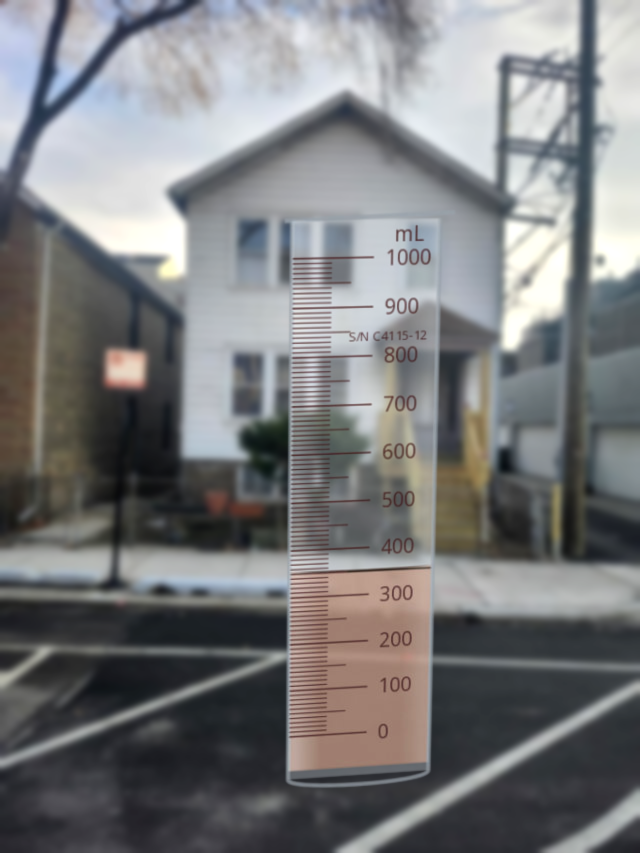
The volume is {"value": 350, "unit": "mL"}
